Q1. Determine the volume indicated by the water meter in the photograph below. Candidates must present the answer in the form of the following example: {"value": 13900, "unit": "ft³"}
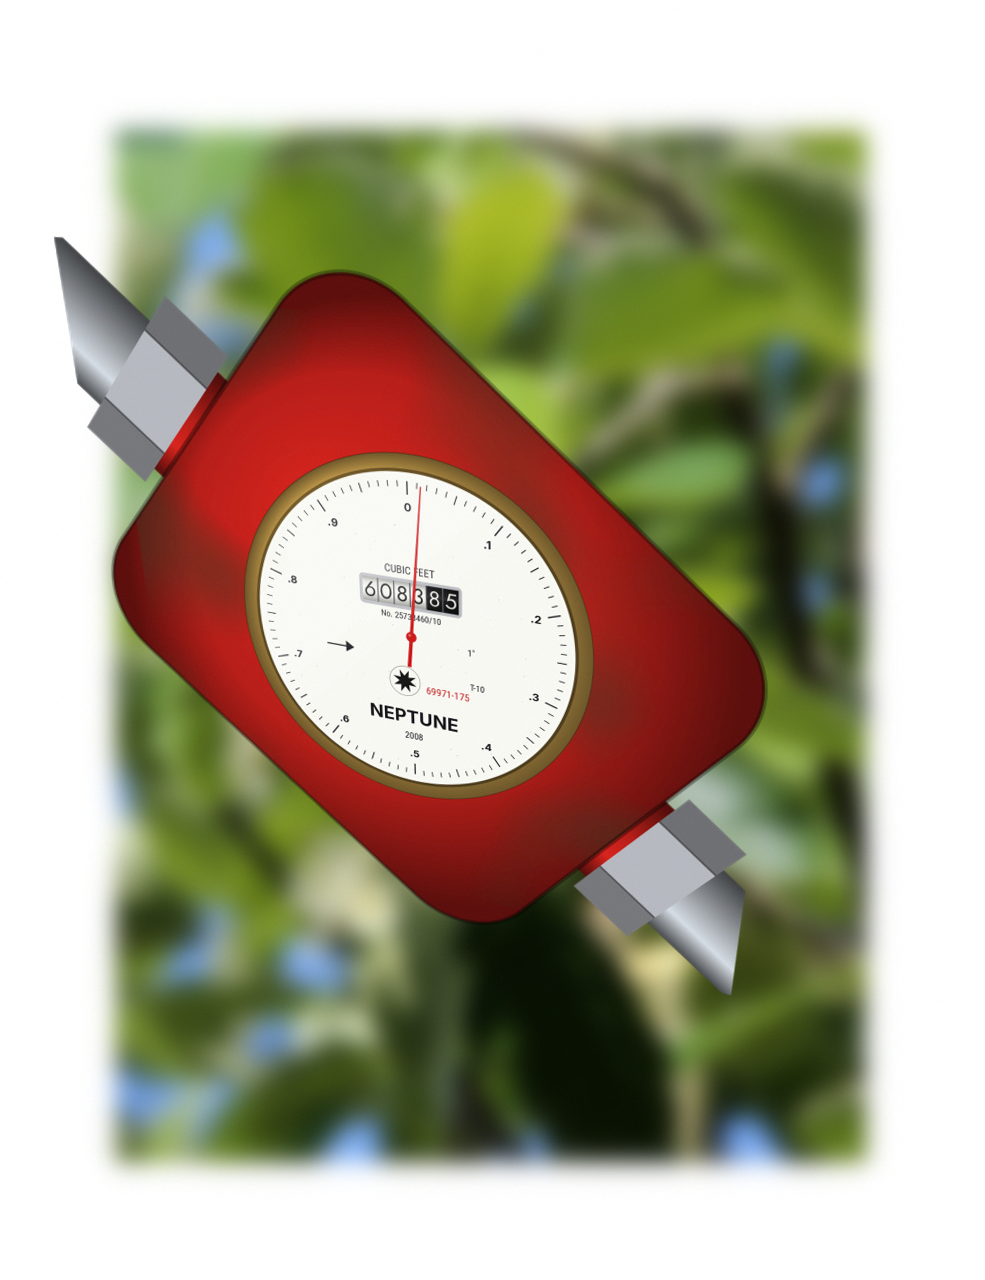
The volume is {"value": 608385.01, "unit": "ft³"}
